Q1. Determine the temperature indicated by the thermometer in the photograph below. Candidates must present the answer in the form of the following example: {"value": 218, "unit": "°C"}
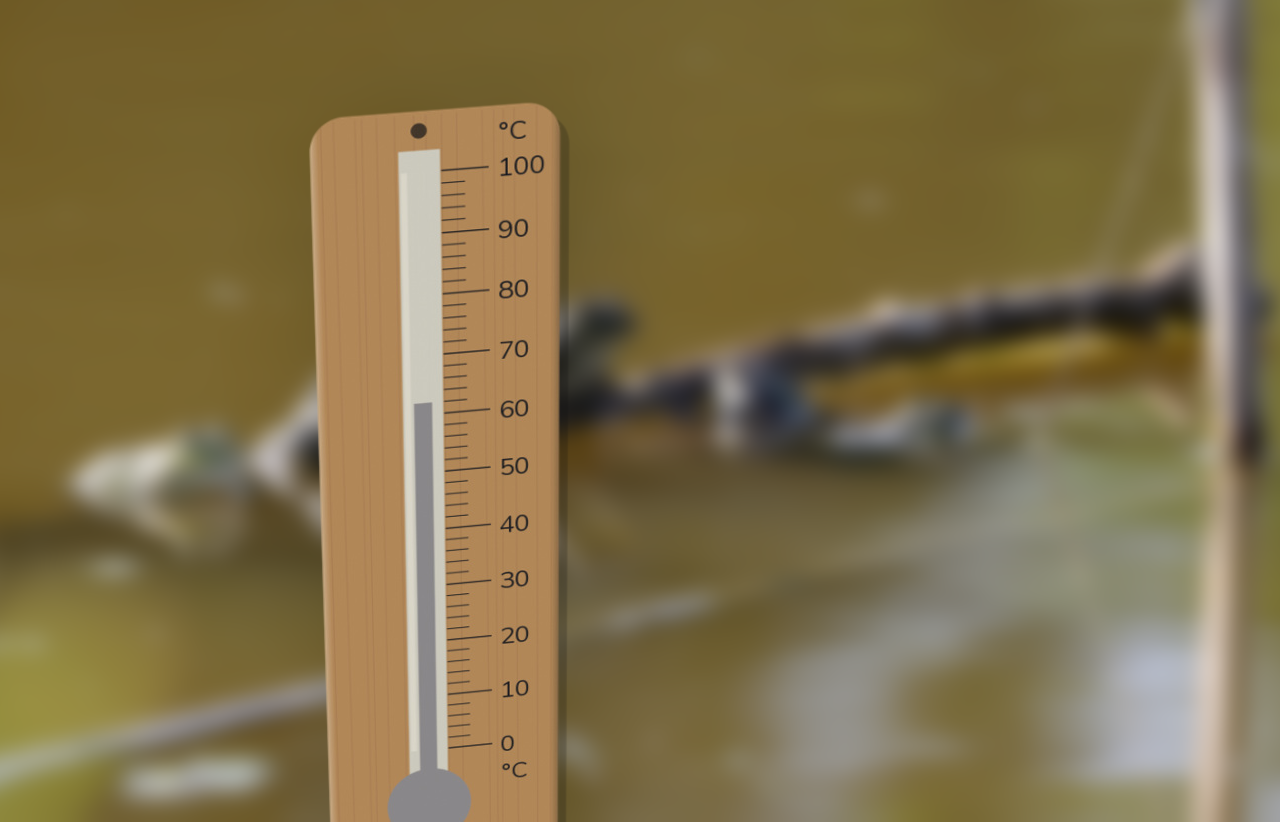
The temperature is {"value": 62, "unit": "°C"}
